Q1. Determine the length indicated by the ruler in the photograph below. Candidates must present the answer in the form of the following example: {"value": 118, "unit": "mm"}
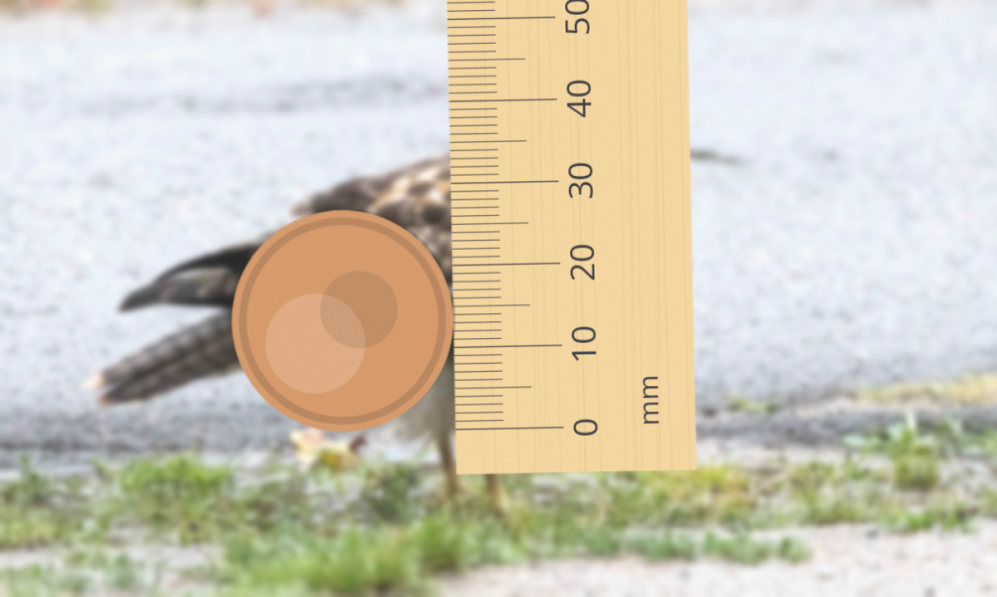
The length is {"value": 27, "unit": "mm"}
